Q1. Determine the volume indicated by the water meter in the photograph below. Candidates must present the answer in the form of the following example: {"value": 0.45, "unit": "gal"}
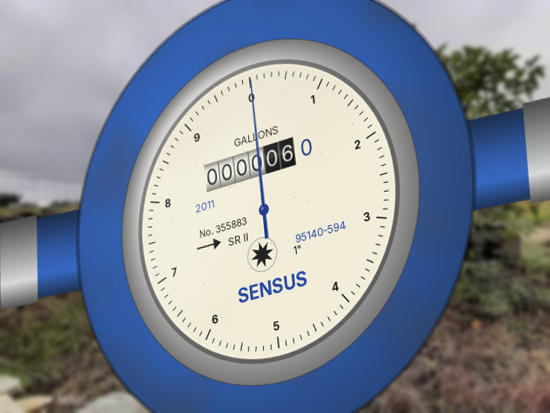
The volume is {"value": 60.0, "unit": "gal"}
